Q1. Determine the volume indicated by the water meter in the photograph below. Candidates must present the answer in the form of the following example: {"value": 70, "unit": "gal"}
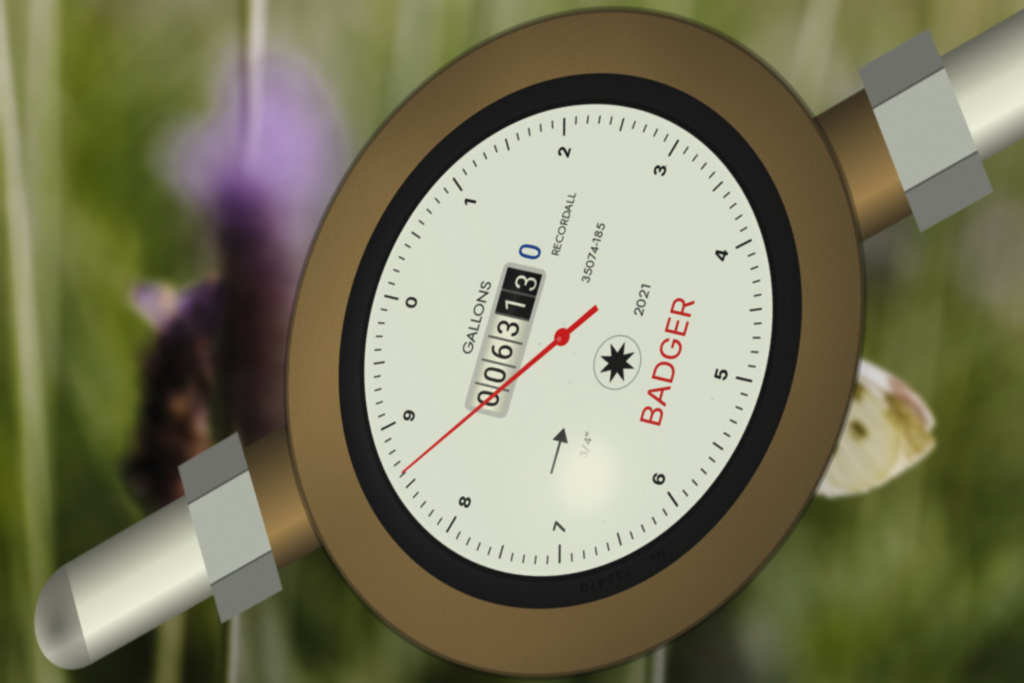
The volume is {"value": 63128.6, "unit": "gal"}
